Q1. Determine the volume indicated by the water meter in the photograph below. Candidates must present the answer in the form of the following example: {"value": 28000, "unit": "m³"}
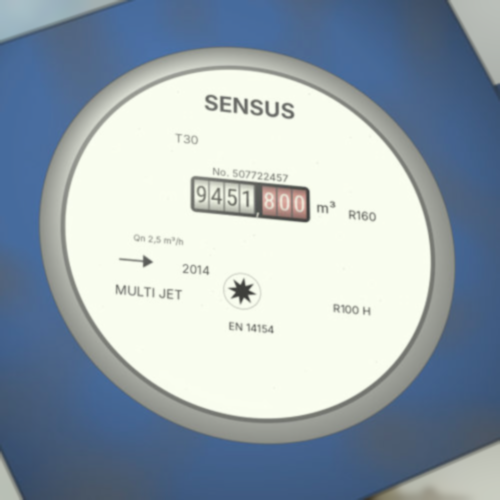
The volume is {"value": 9451.800, "unit": "m³"}
